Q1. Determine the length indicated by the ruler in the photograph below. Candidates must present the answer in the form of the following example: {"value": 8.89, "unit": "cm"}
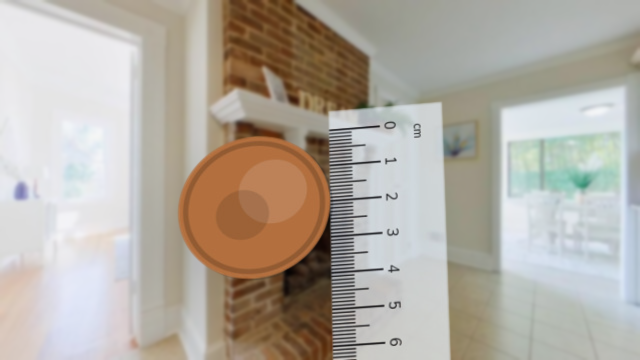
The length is {"value": 4, "unit": "cm"}
